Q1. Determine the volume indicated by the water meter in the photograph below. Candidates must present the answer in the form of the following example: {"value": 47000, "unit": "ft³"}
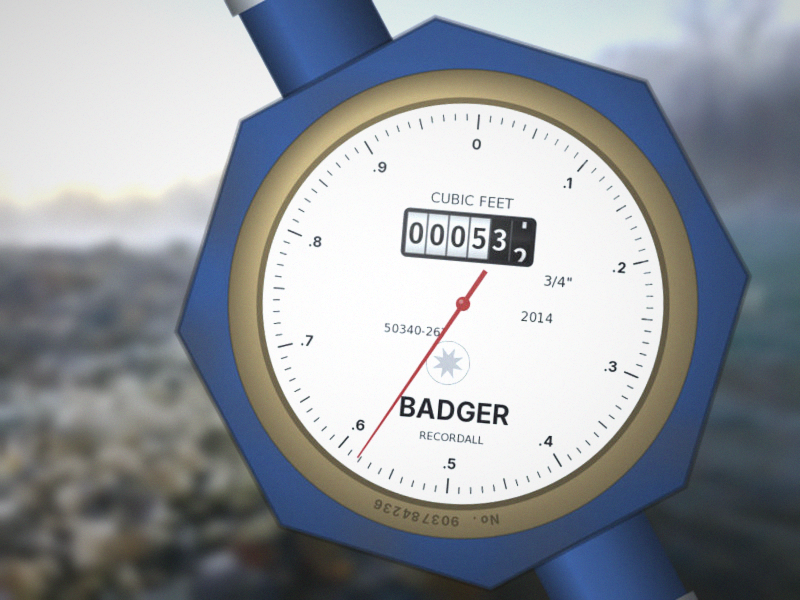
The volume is {"value": 531.58, "unit": "ft³"}
